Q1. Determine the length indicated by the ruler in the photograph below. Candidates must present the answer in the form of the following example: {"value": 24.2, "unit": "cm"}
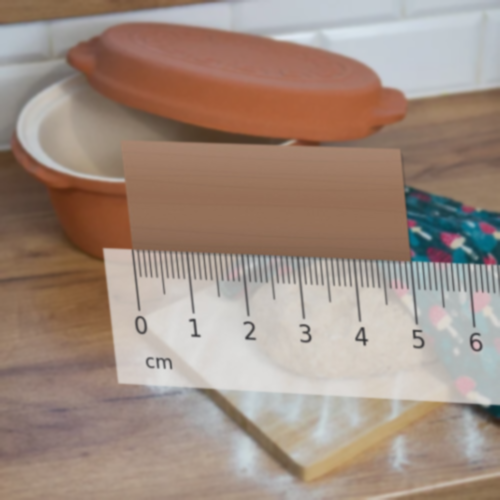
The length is {"value": 5, "unit": "cm"}
